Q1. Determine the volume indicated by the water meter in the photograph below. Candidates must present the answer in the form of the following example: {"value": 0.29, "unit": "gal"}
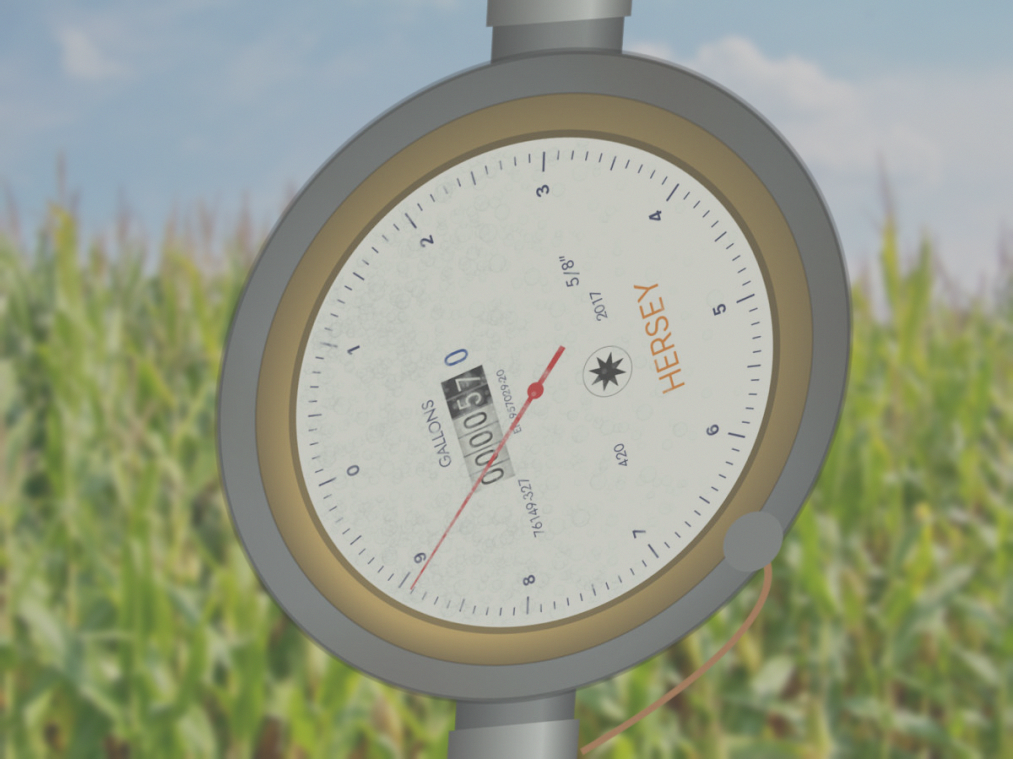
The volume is {"value": 568.9, "unit": "gal"}
